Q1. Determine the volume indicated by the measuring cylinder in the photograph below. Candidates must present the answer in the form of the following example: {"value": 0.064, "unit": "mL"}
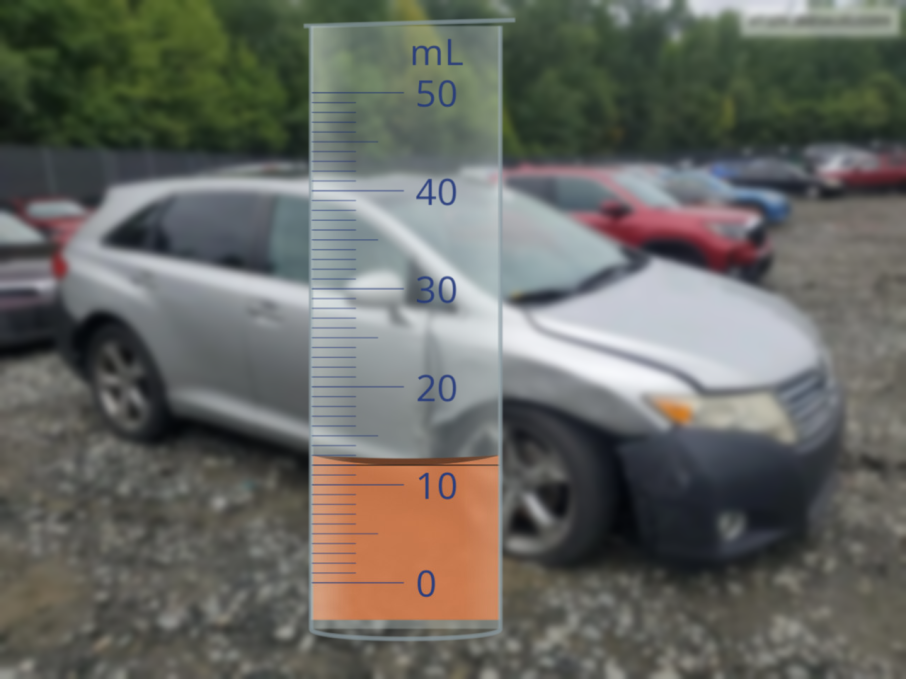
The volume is {"value": 12, "unit": "mL"}
